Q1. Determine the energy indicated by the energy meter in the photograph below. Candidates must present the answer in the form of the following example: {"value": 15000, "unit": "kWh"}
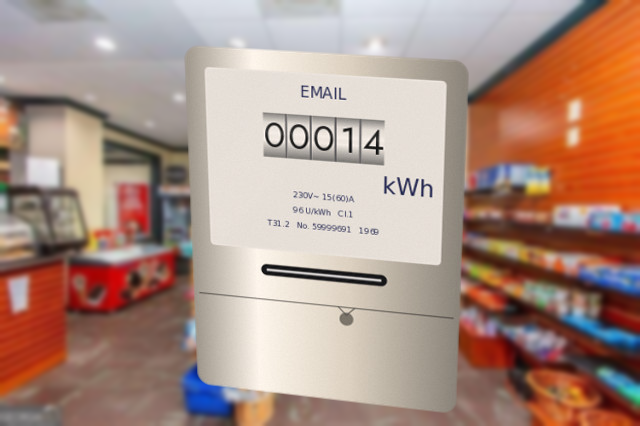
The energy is {"value": 14, "unit": "kWh"}
